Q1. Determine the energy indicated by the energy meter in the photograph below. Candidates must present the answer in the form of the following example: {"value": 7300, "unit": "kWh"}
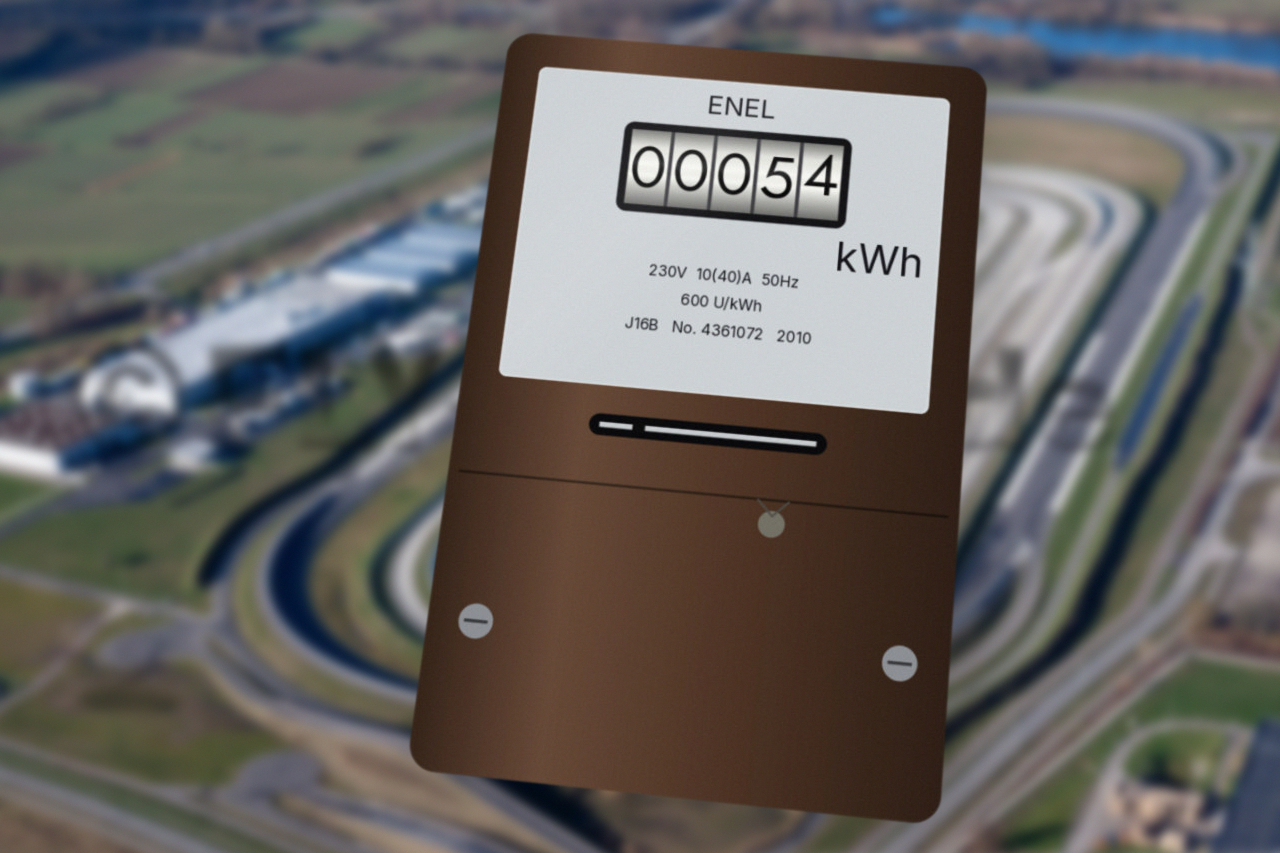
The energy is {"value": 54, "unit": "kWh"}
